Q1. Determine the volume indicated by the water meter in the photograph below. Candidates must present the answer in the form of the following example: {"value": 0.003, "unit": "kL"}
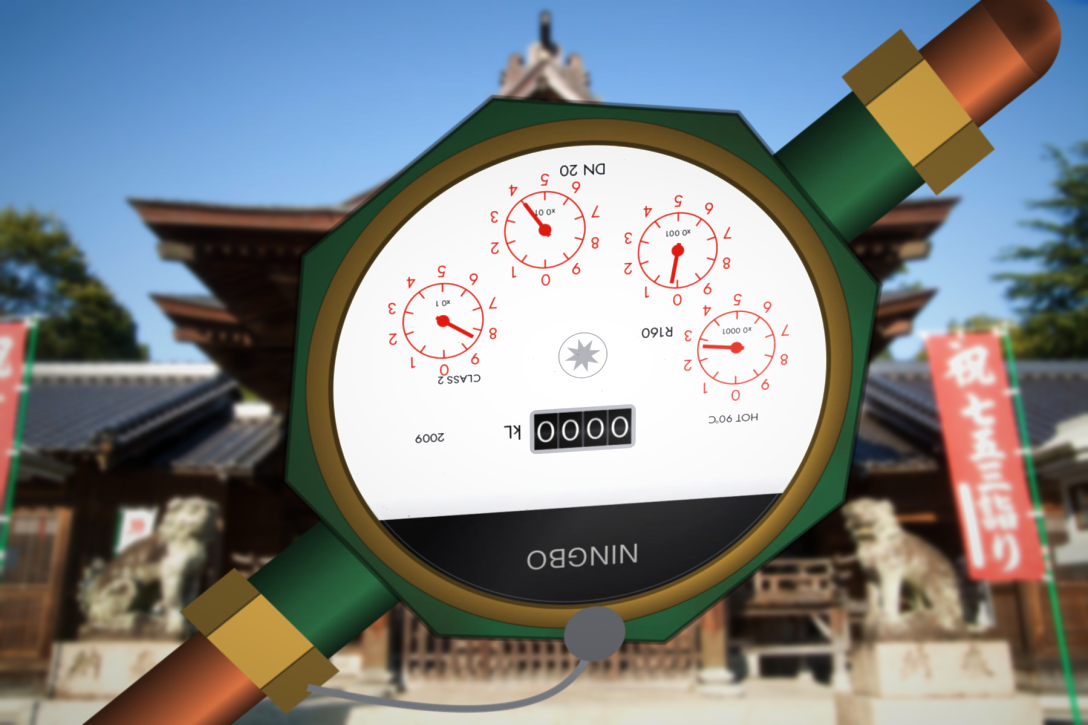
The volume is {"value": 0.8402, "unit": "kL"}
